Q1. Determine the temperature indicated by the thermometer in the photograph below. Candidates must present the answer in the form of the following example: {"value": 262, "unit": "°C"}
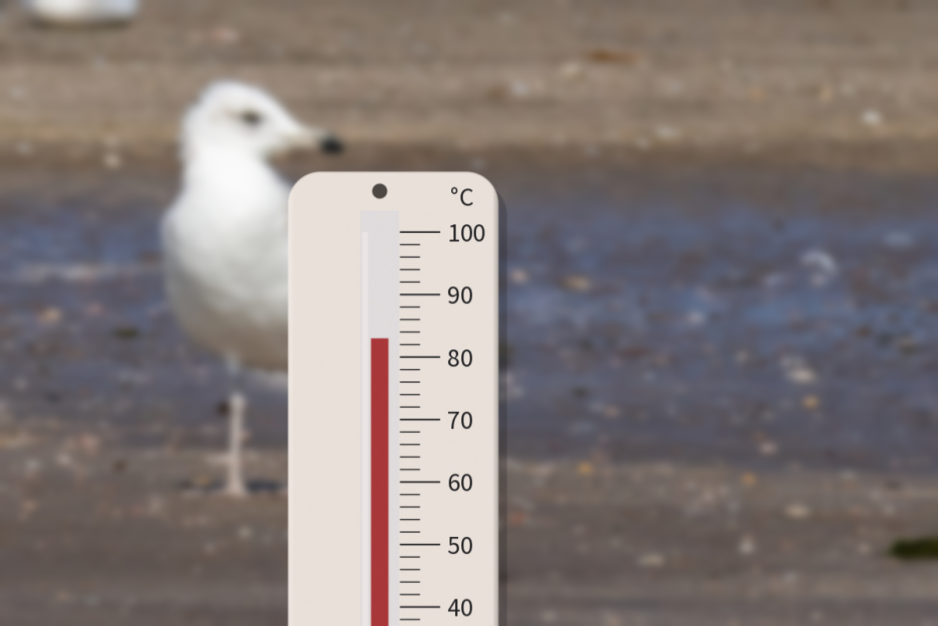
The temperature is {"value": 83, "unit": "°C"}
